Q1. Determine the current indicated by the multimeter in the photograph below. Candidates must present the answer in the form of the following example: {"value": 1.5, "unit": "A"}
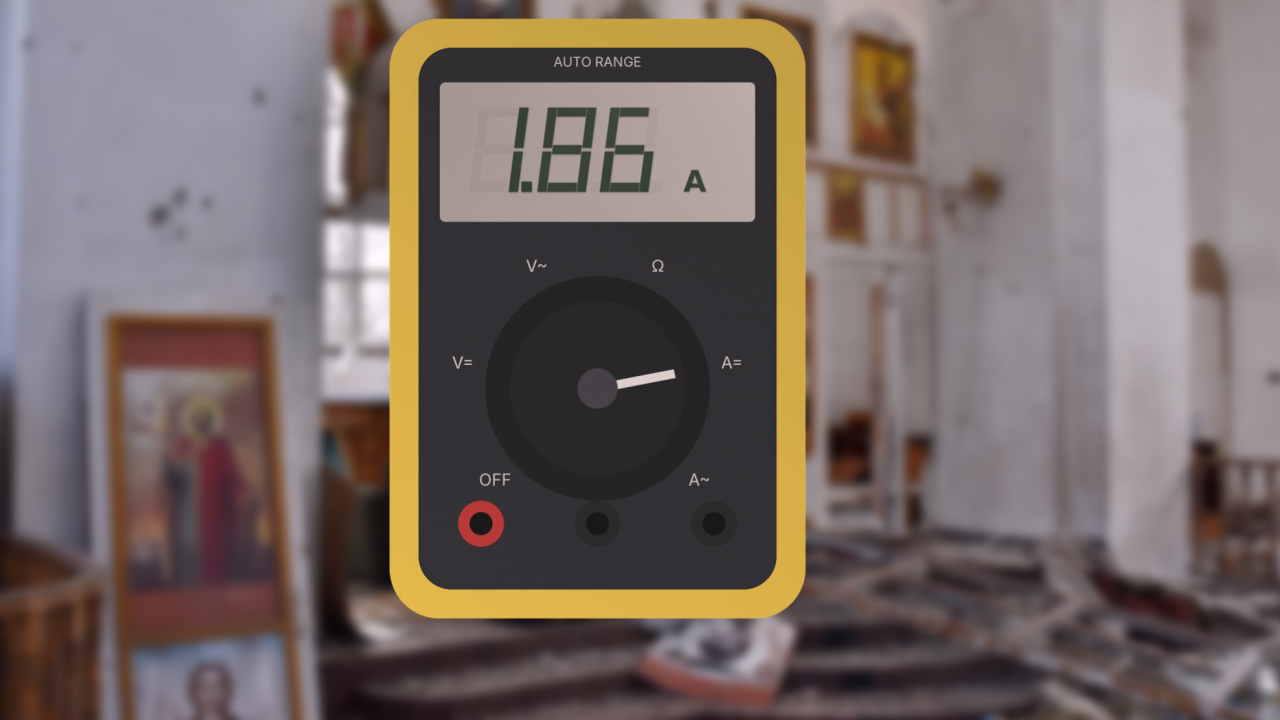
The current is {"value": 1.86, "unit": "A"}
